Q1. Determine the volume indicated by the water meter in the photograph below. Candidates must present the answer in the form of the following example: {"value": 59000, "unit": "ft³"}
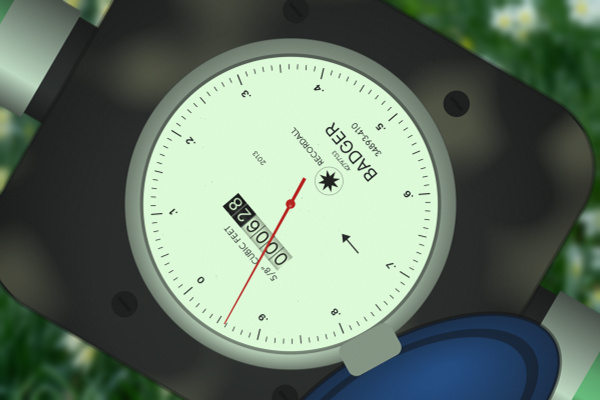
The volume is {"value": 627.94, "unit": "ft³"}
